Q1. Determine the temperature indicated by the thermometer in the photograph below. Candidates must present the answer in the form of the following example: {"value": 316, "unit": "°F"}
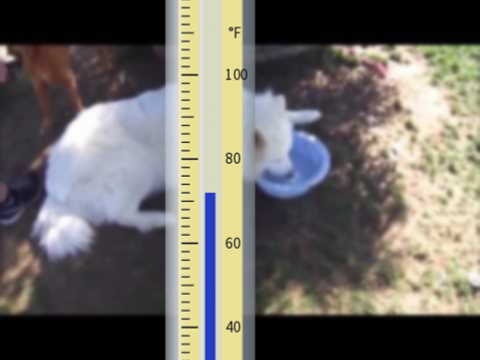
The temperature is {"value": 72, "unit": "°F"}
